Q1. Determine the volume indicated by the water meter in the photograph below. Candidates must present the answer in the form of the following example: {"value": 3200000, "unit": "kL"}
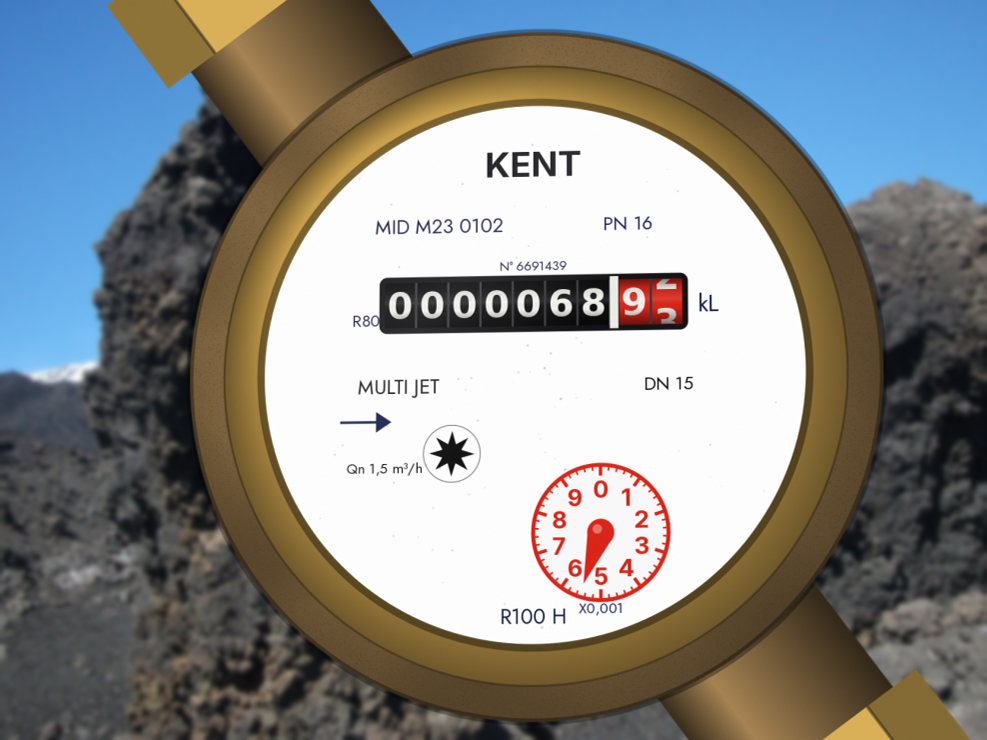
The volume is {"value": 68.925, "unit": "kL"}
